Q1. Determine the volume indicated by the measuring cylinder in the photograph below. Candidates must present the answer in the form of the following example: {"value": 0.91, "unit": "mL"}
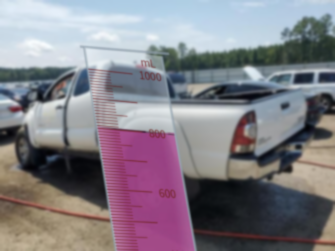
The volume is {"value": 800, "unit": "mL"}
